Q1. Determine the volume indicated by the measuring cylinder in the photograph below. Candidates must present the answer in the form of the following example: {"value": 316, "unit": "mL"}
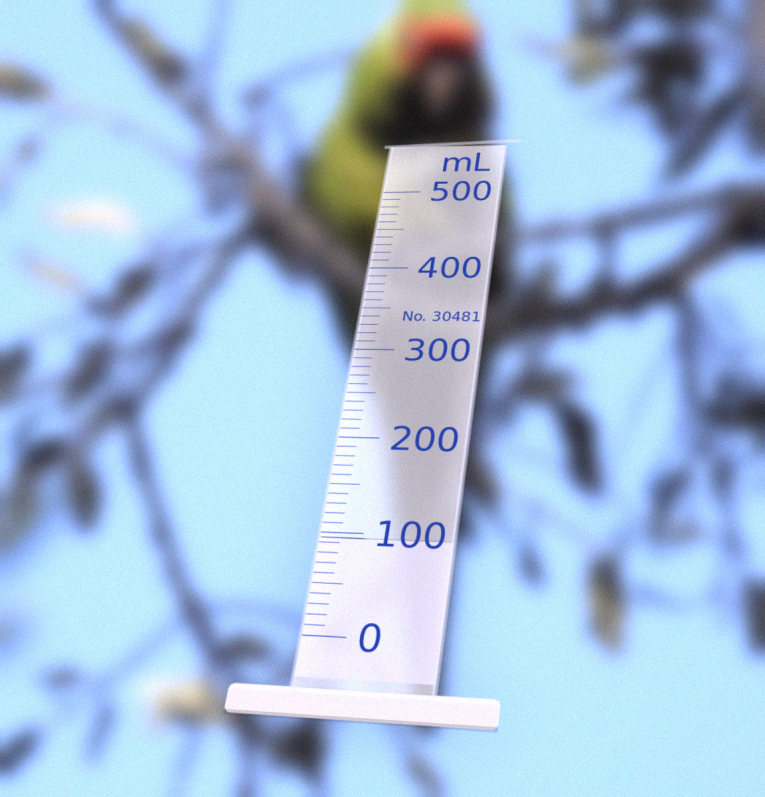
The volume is {"value": 95, "unit": "mL"}
